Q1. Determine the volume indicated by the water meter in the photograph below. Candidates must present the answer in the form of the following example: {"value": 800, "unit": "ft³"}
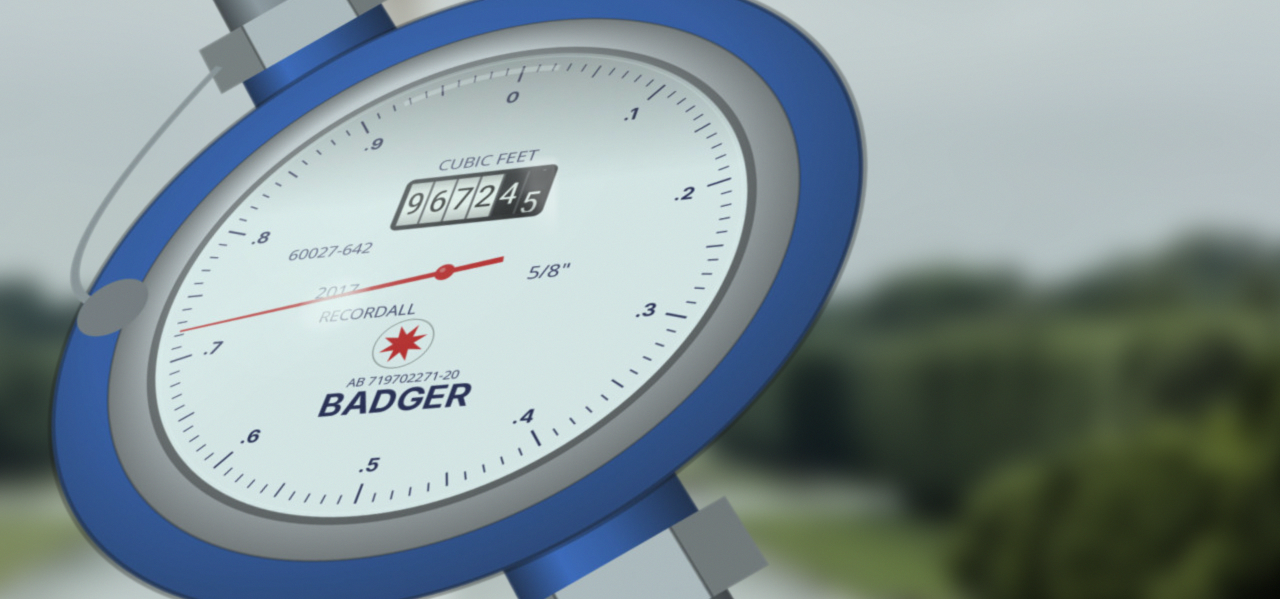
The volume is {"value": 967244.72, "unit": "ft³"}
